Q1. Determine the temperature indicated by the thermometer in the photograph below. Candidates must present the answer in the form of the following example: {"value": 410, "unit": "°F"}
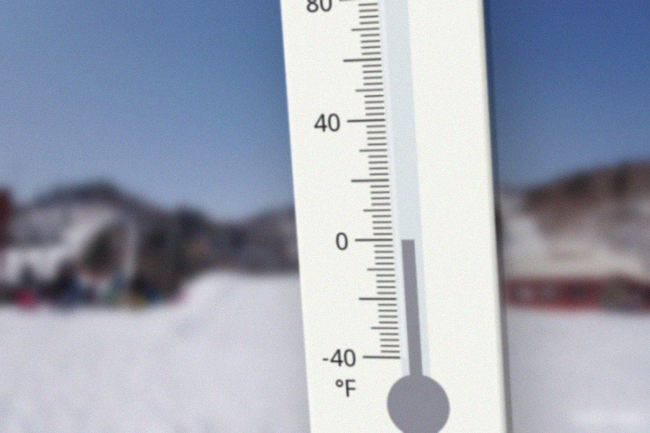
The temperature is {"value": 0, "unit": "°F"}
